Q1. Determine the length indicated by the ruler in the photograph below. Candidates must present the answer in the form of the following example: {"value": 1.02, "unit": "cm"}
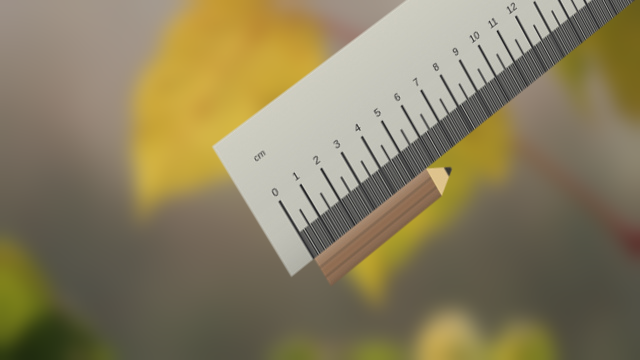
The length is {"value": 6.5, "unit": "cm"}
